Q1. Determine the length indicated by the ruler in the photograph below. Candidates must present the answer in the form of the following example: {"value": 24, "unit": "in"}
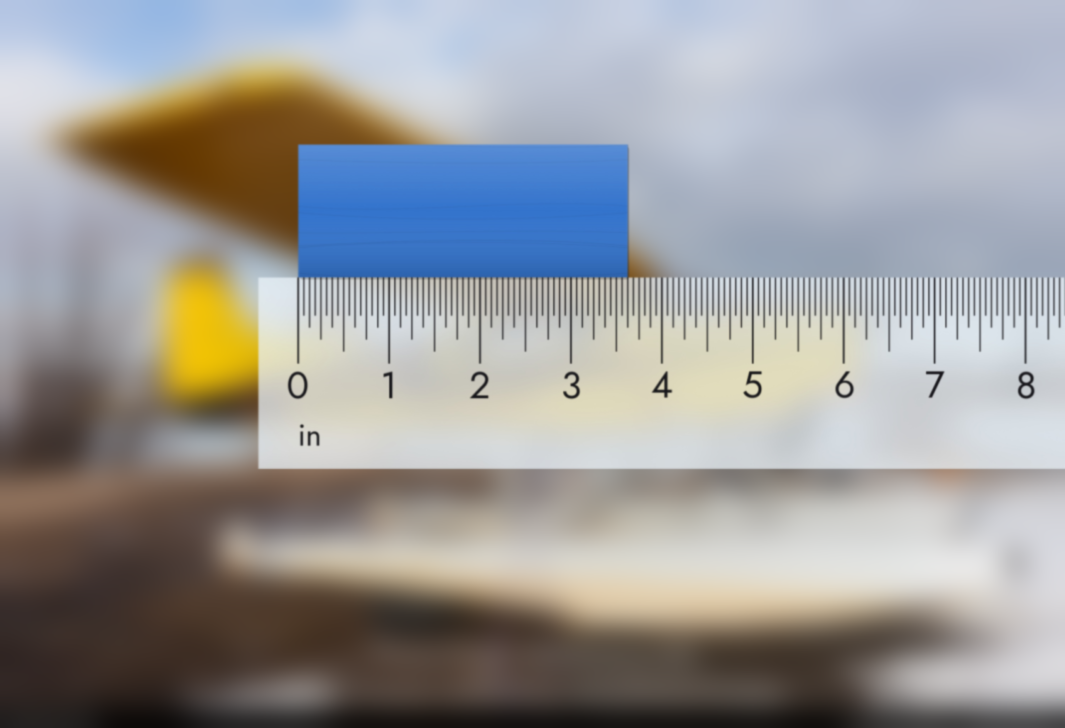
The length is {"value": 3.625, "unit": "in"}
